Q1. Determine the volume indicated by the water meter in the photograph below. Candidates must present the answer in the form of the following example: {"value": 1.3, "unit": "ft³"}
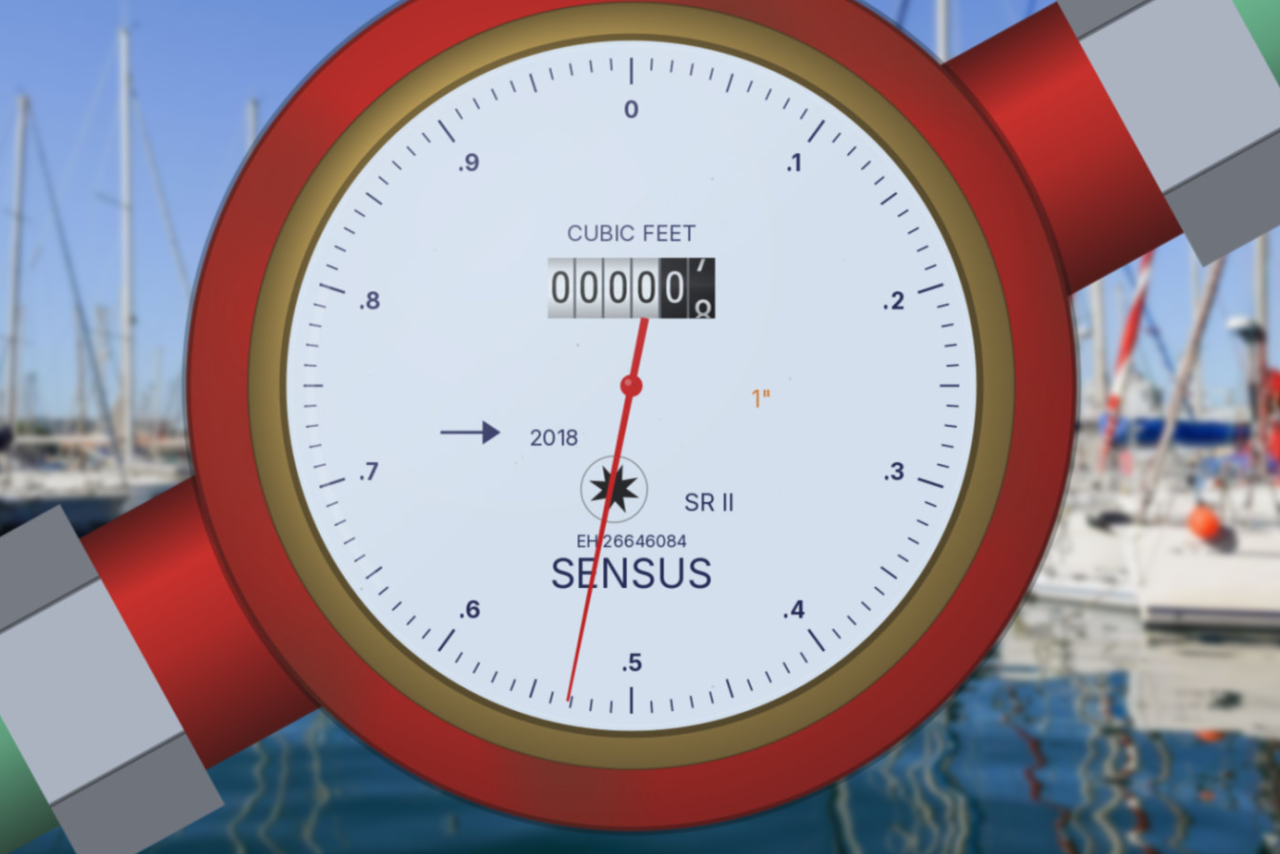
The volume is {"value": 7.53, "unit": "ft³"}
